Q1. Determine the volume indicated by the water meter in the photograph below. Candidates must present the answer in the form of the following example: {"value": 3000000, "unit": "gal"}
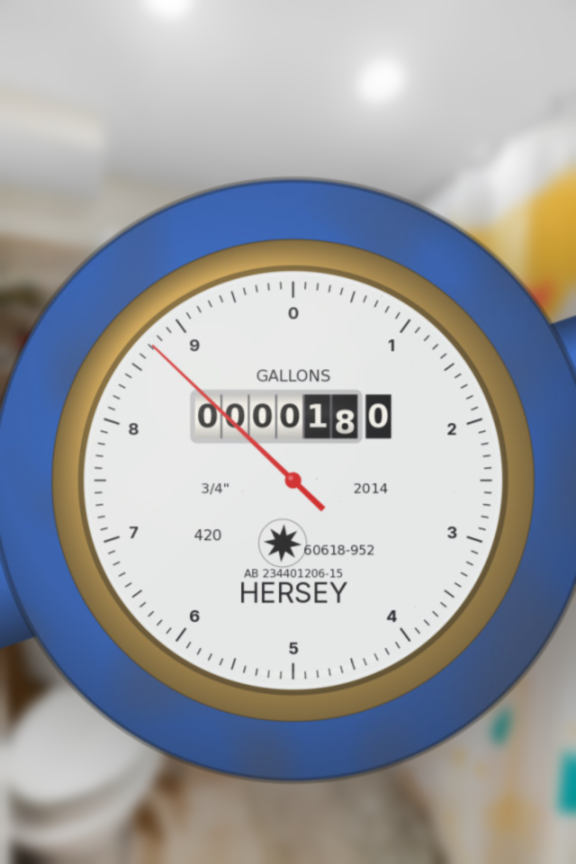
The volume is {"value": 178.7, "unit": "gal"}
